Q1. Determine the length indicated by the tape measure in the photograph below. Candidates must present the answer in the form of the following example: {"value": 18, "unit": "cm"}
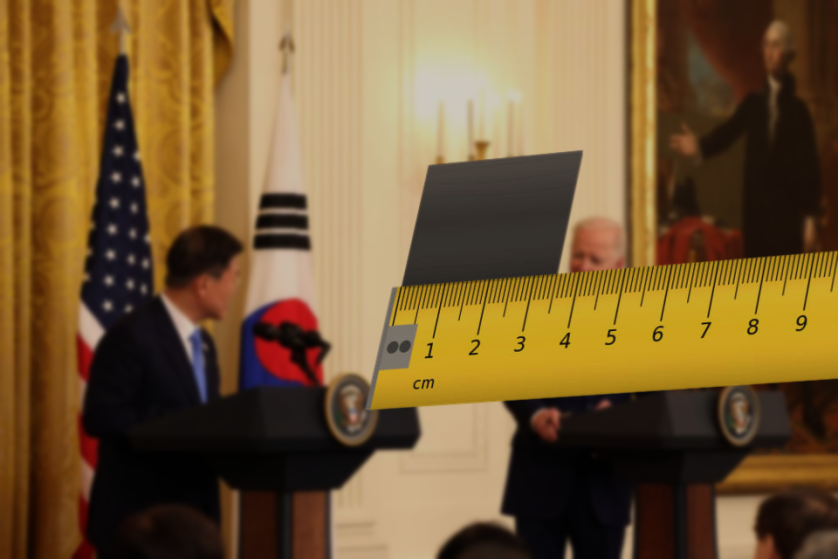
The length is {"value": 3.5, "unit": "cm"}
